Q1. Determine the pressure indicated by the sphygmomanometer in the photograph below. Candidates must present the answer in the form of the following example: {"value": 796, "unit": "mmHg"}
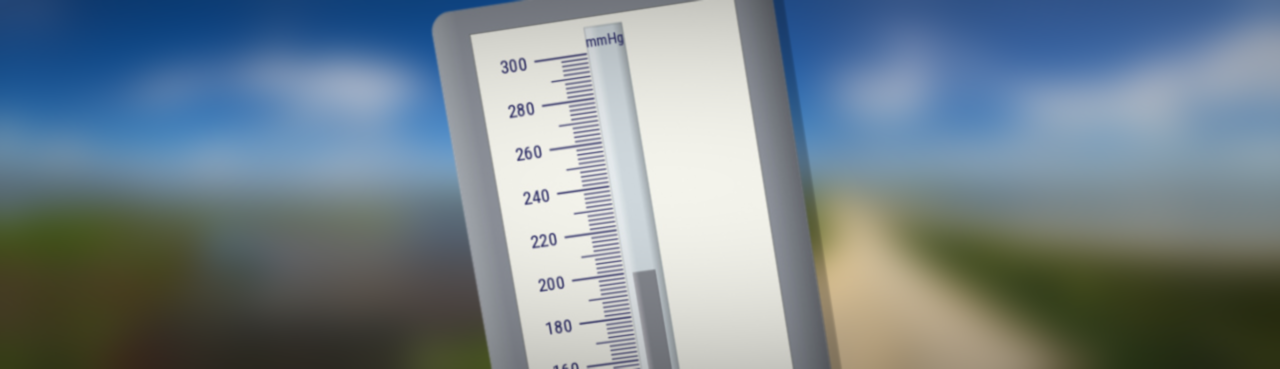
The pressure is {"value": 200, "unit": "mmHg"}
